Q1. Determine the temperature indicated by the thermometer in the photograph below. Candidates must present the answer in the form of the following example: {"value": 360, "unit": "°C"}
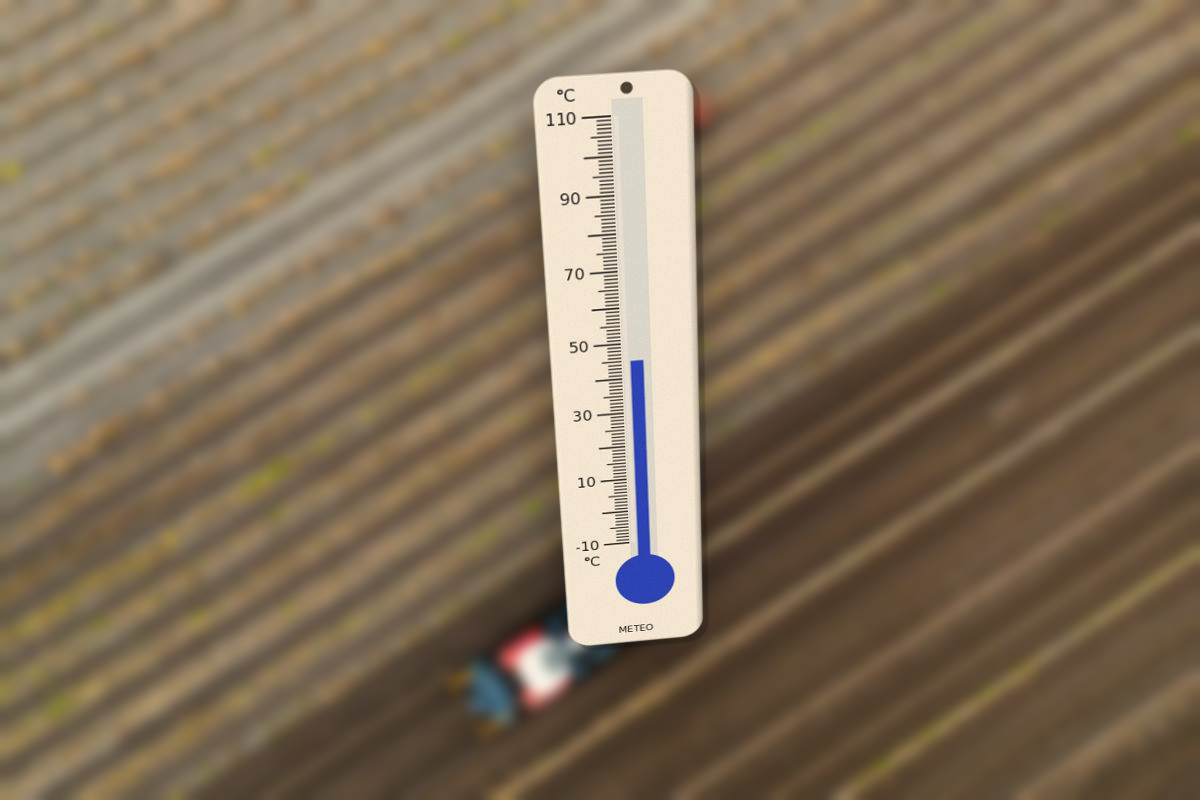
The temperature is {"value": 45, "unit": "°C"}
